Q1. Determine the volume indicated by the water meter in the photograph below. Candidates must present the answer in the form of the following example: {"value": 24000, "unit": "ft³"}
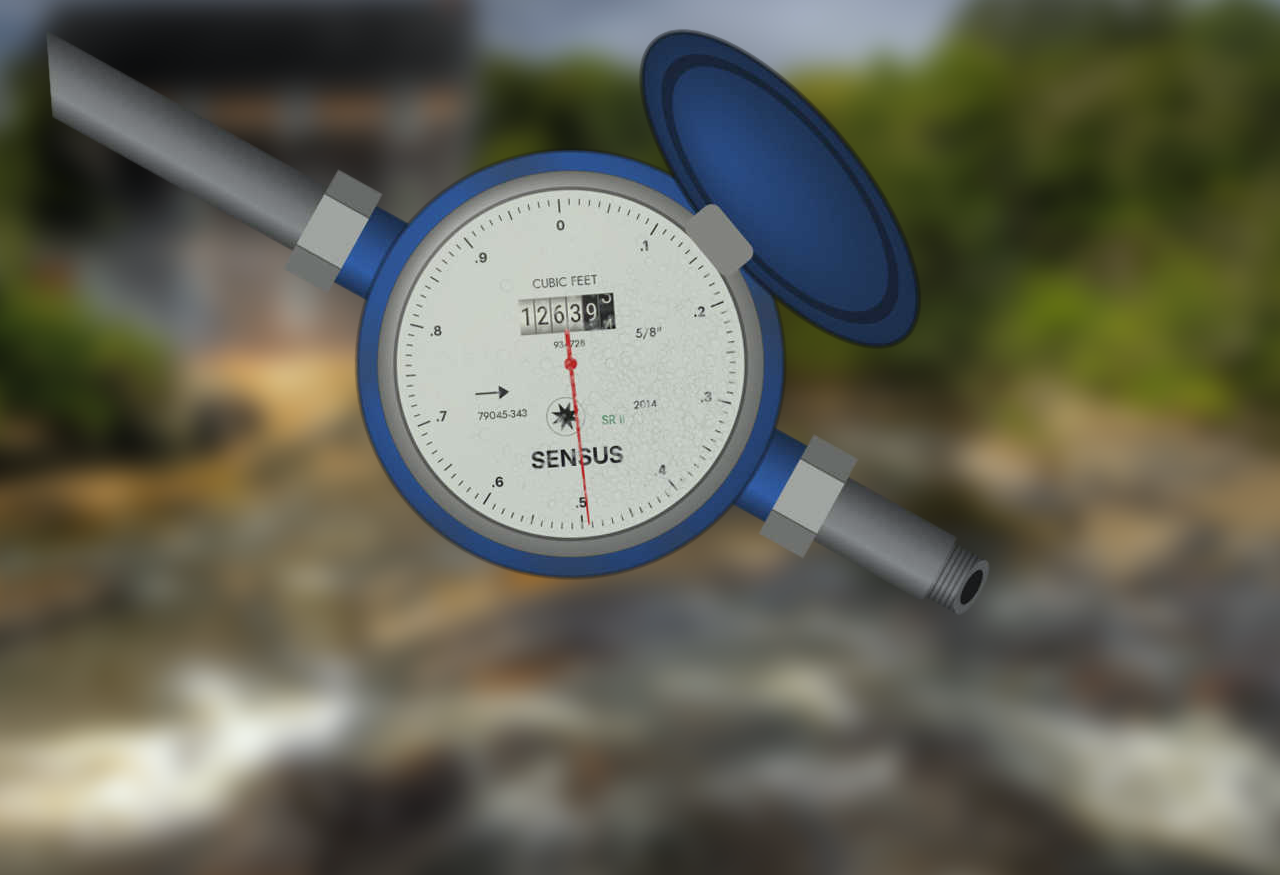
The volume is {"value": 126393.49, "unit": "ft³"}
